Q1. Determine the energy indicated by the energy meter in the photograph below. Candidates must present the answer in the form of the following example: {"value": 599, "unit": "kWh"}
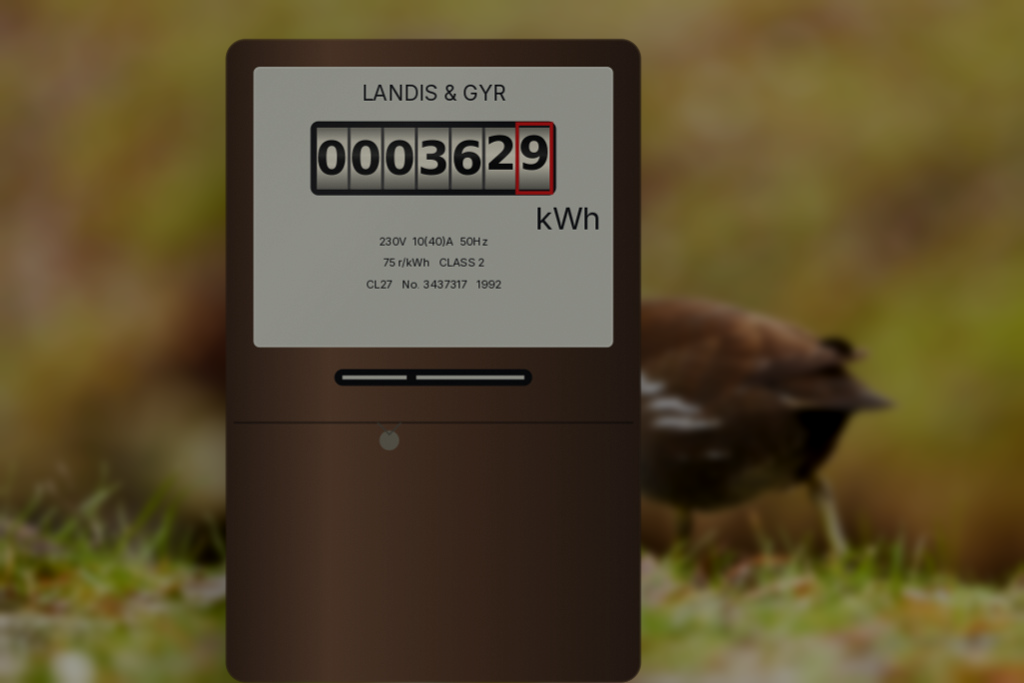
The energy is {"value": 362.9, "unit": "kWh"}
